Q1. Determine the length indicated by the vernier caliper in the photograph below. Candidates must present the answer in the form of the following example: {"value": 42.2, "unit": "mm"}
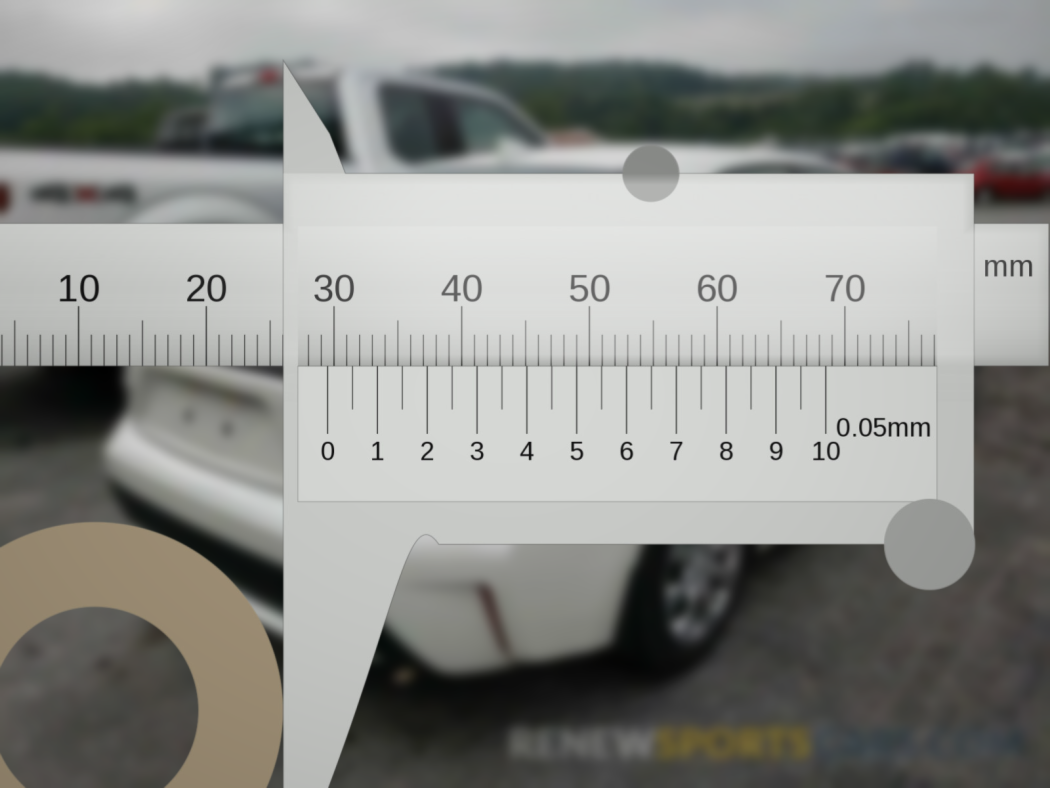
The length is {"value": 29.5, "unit": "mm"}
